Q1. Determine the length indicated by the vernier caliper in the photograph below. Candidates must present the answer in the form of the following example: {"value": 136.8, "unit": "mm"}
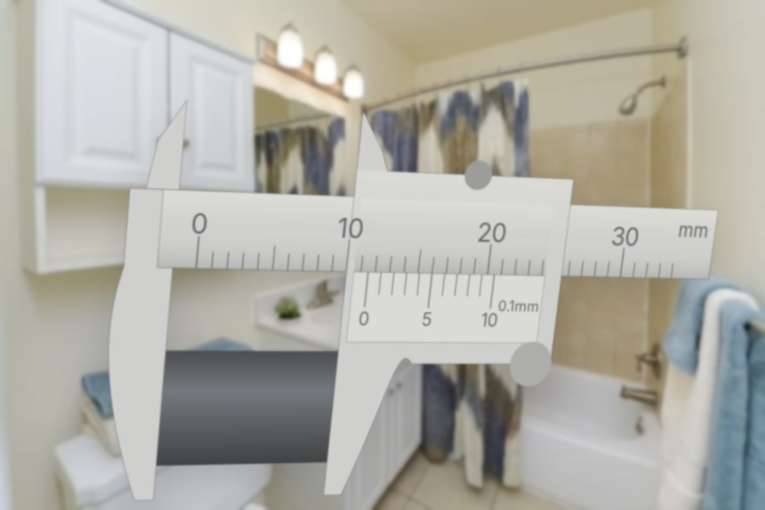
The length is {"value": 11.5, "unit": "mm"}
